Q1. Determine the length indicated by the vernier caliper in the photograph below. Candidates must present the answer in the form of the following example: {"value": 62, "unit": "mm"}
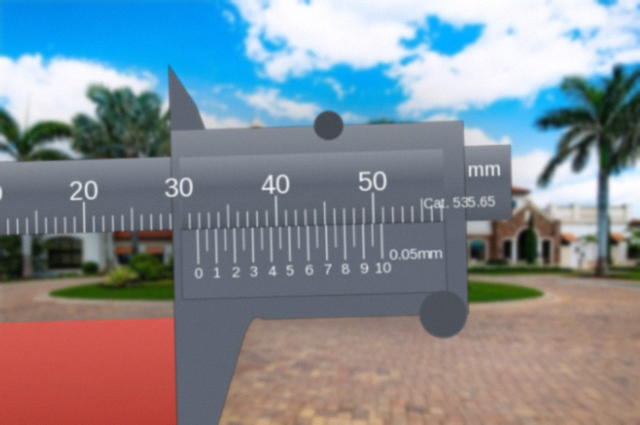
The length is {"value": 31.8, "unit": "mm"}
